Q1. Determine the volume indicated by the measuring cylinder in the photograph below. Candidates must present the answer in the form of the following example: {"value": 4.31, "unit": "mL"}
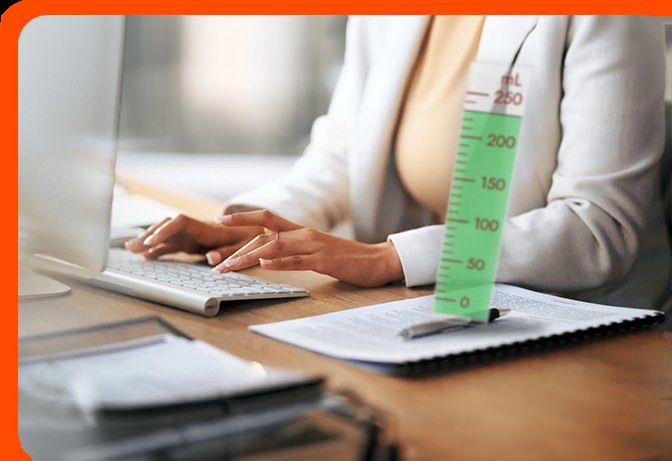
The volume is {"value": 230, "unit": "mL"}
